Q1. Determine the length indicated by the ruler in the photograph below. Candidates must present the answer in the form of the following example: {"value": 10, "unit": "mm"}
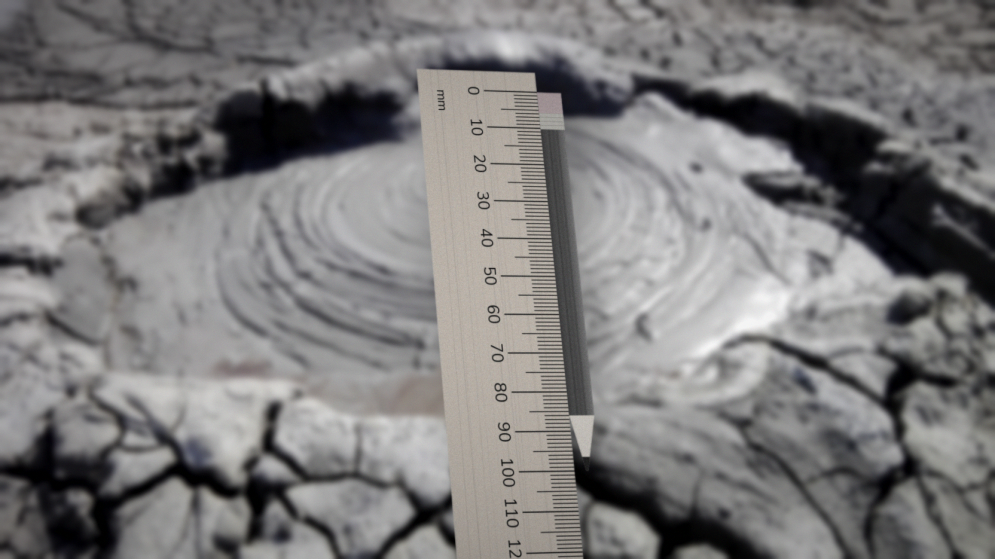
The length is {"value": 100, "unit": "mm"}
